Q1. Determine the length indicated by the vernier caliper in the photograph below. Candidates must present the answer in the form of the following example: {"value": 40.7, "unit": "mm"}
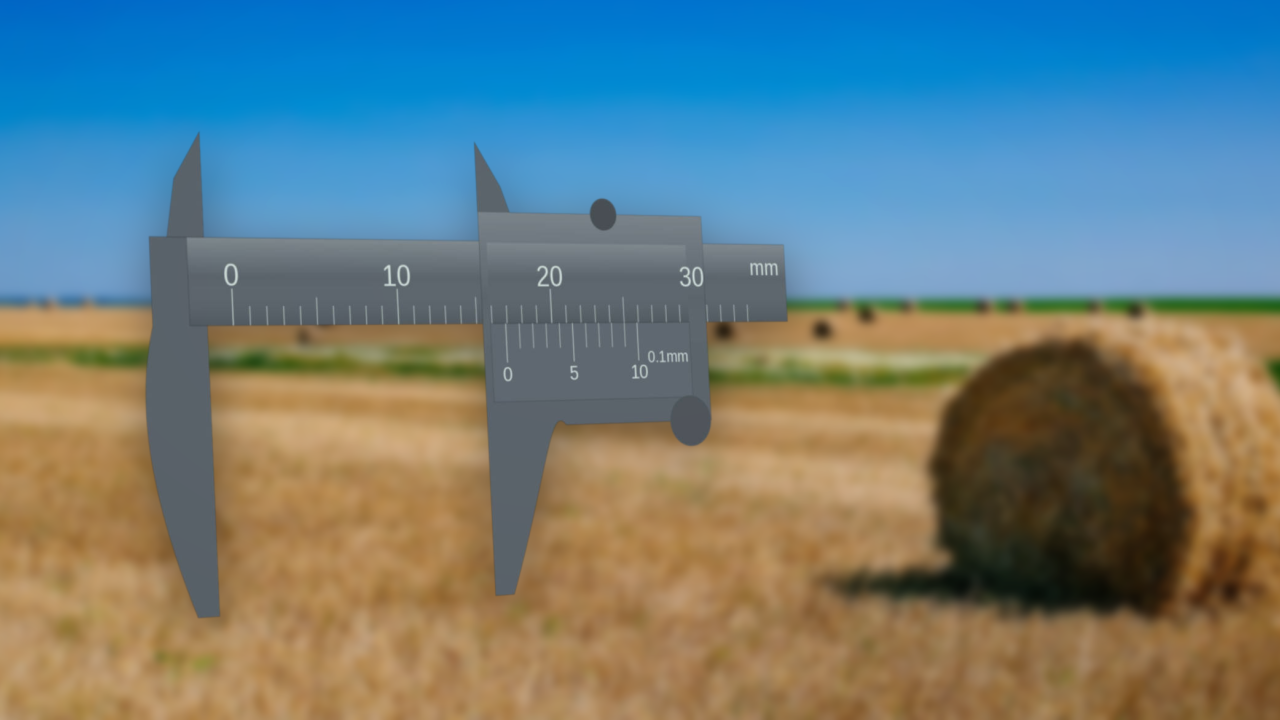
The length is {"value": 16.9, "unit": "mm"}
